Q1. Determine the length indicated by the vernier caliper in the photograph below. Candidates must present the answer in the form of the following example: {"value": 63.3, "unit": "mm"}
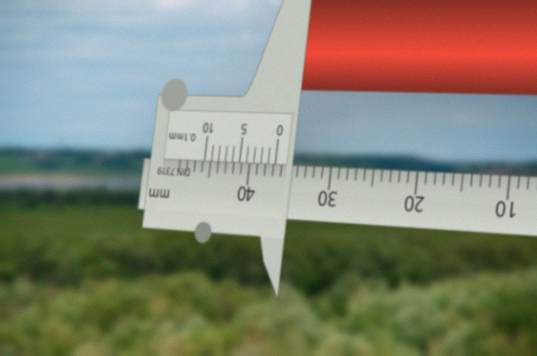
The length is {"value": 36.8, "unit": "mm"}
